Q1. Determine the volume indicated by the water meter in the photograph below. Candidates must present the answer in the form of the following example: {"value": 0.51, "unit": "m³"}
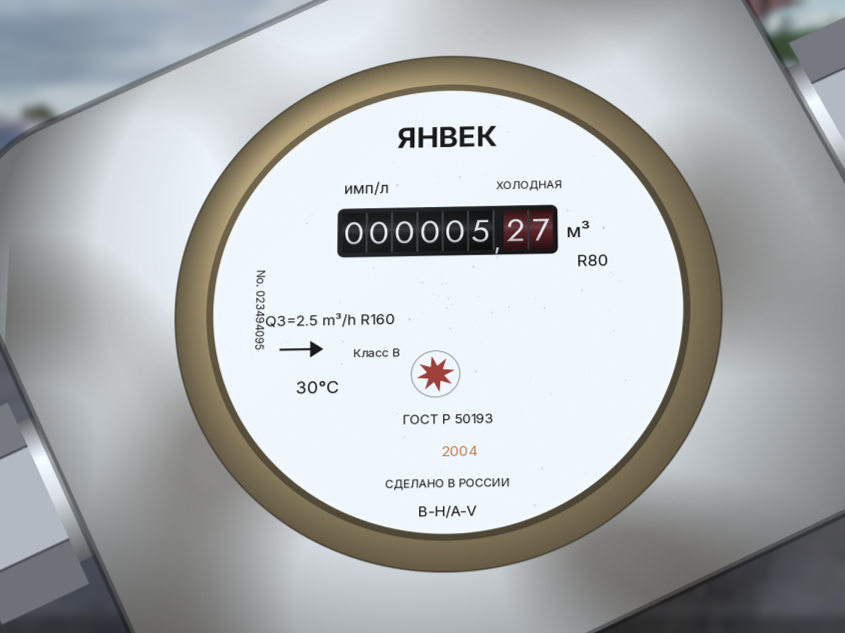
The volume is {"value": 5.27, "unit": "m³"}
